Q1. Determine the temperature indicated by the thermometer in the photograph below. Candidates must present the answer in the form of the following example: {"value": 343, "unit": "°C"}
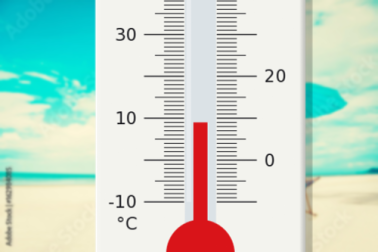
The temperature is {"value": 9, "unit": "°C"}
